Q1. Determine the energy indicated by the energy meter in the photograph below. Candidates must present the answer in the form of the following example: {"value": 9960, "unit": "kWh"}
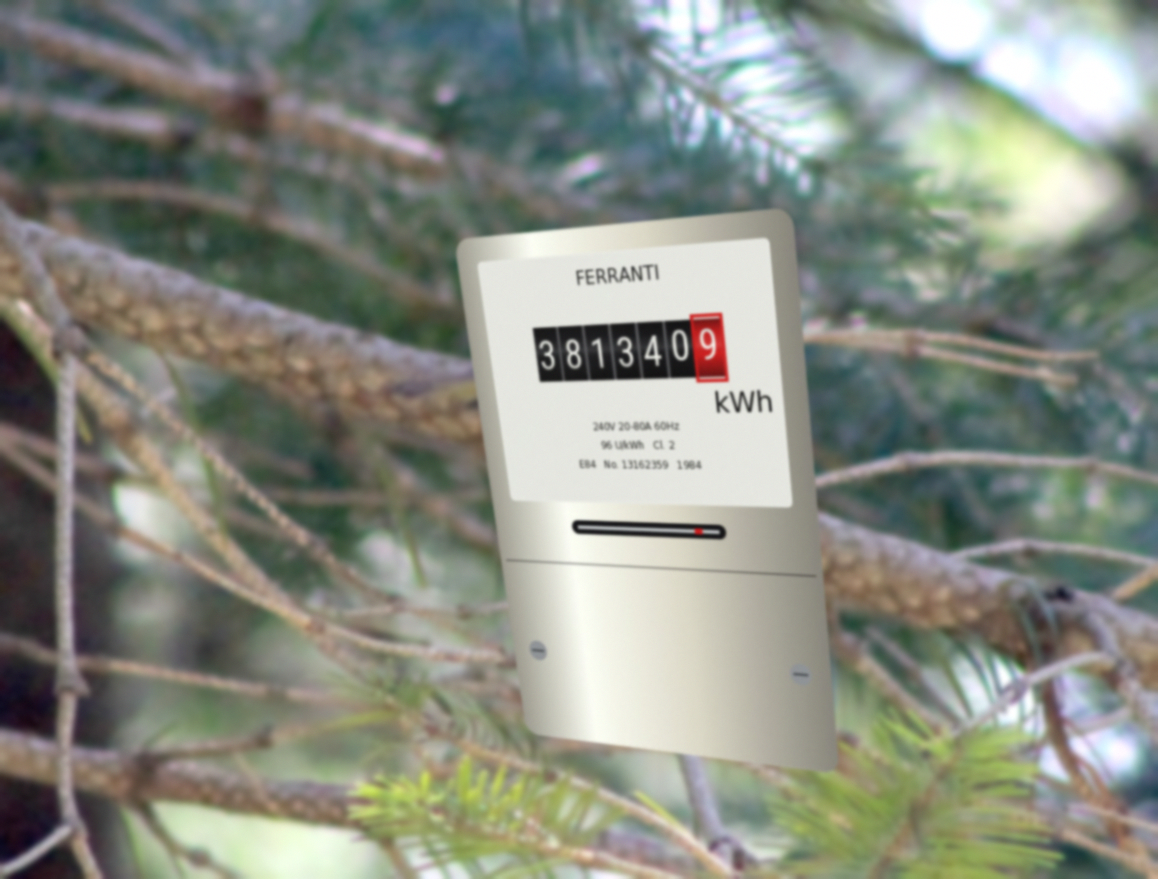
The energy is {"value": 381340.9, "unit": "kWh"}
